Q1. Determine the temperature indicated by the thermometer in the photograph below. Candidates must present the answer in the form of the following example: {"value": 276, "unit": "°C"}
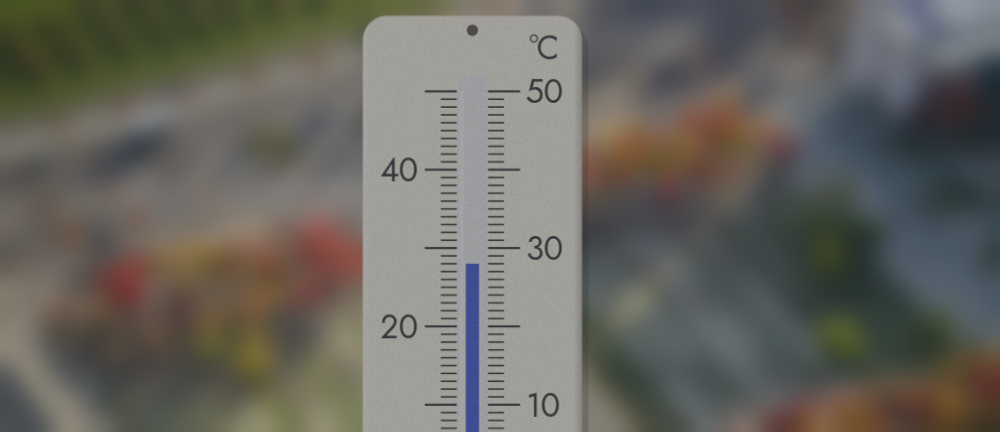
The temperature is {"value": 28, "unit": "°C"}
